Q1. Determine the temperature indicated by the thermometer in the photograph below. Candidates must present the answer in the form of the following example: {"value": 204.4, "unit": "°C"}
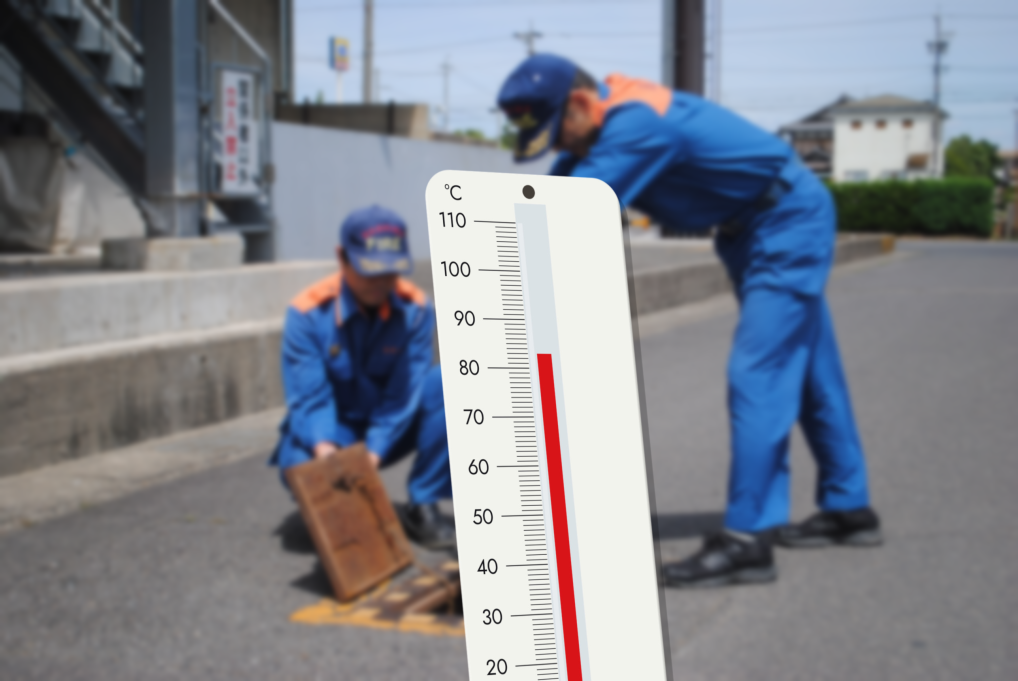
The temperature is {"value": 83, "unit": "°C"}
